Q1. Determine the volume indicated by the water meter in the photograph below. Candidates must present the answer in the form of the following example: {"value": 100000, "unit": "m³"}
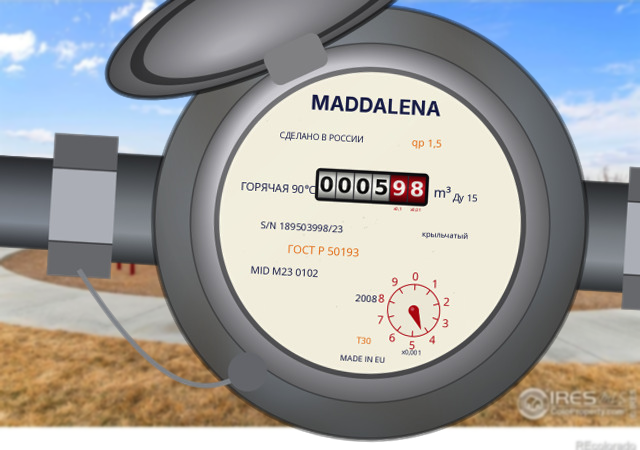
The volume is {"value": 5.984, "unit": "m³"}
